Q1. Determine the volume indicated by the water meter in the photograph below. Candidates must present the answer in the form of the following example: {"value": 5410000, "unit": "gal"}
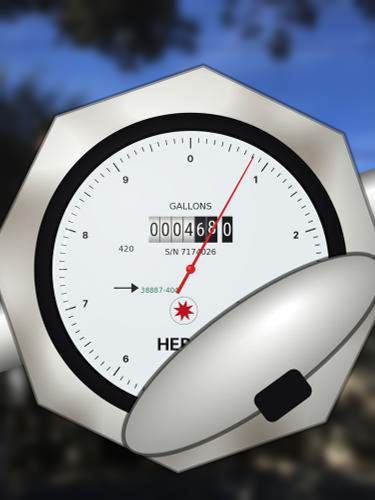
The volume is {"value": 4680.8, "unit": "gal"}
